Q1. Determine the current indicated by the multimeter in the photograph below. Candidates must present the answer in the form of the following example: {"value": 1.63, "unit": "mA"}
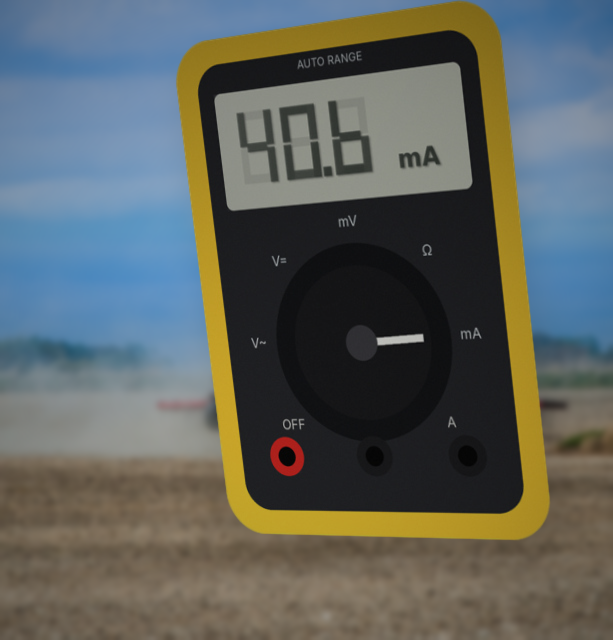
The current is {"value": 40.6, "unit": "mA"}
